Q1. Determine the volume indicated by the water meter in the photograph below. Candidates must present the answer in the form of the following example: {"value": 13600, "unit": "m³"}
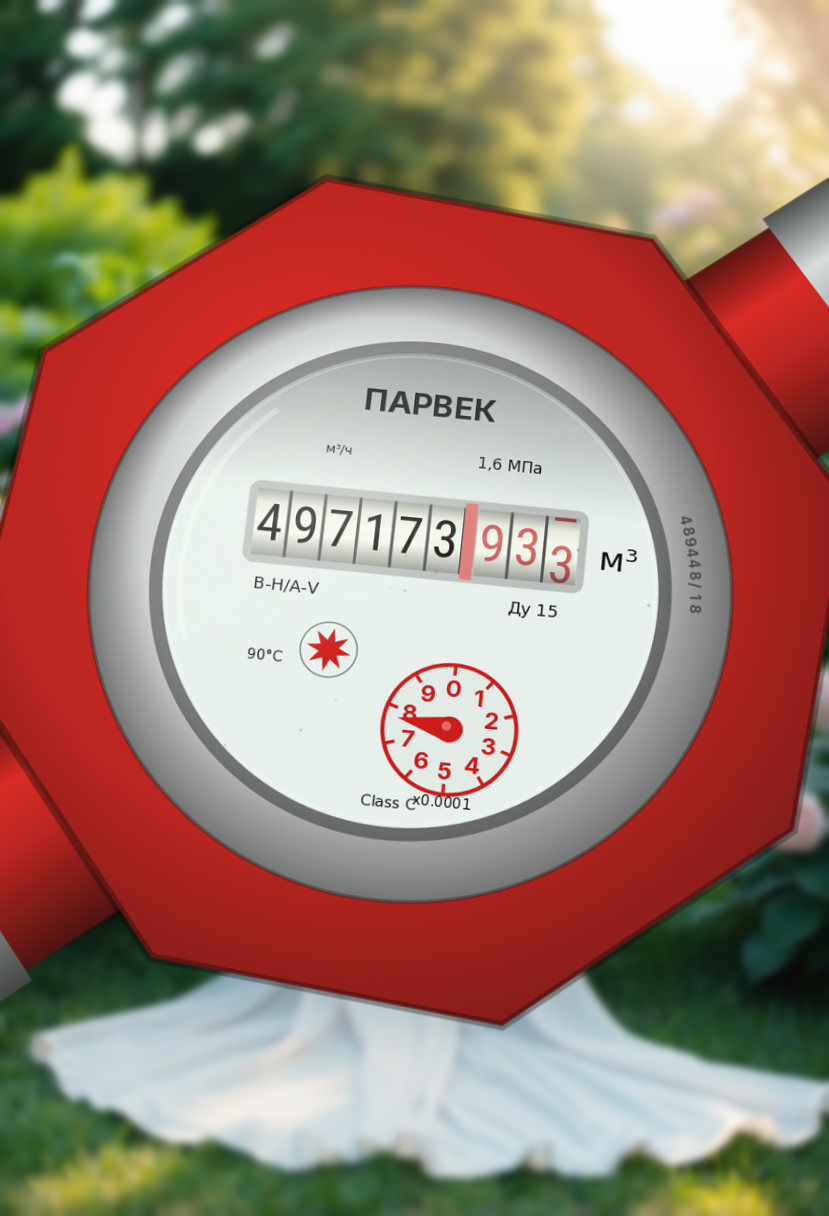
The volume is {"value": 497173.9327, "unit": "m³"}
